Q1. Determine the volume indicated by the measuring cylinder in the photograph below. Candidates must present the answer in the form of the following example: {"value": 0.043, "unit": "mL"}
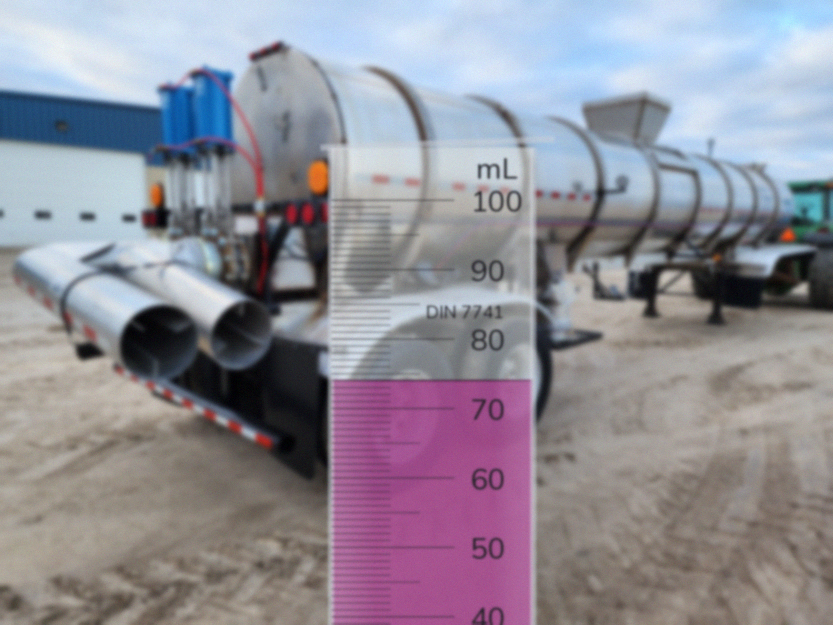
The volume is {"value": 74, "unit": "mL"}
